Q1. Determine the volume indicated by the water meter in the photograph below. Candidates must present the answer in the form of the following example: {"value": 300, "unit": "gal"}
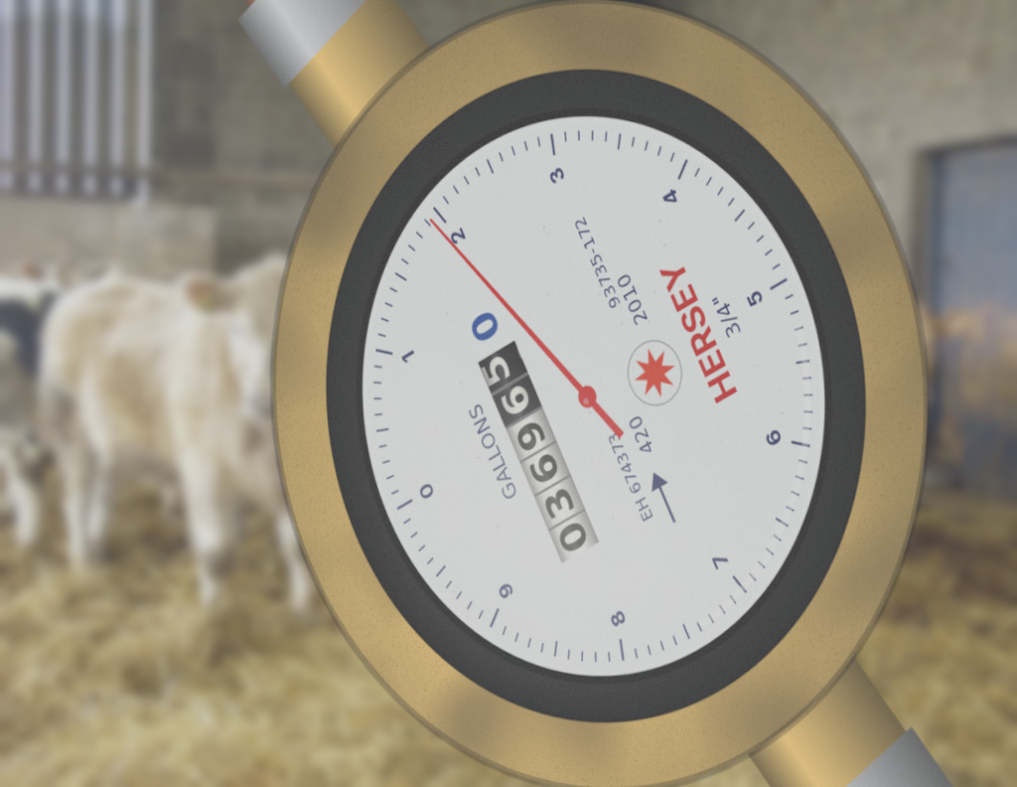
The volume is {"value": 369651.9, "unit": "gal"}
